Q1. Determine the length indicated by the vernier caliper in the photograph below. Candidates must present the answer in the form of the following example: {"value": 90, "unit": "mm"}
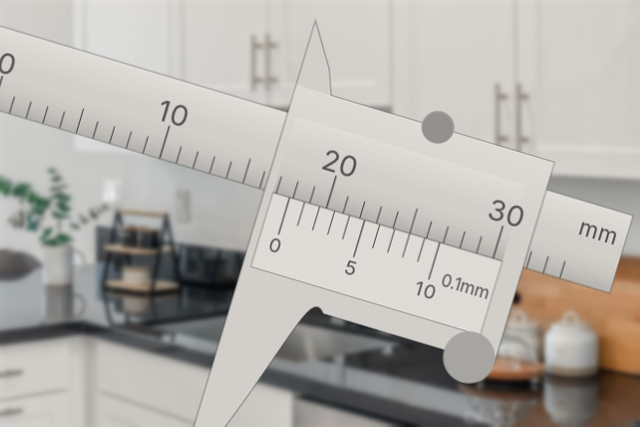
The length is {"value": 17.8, "unit": "mm"}
